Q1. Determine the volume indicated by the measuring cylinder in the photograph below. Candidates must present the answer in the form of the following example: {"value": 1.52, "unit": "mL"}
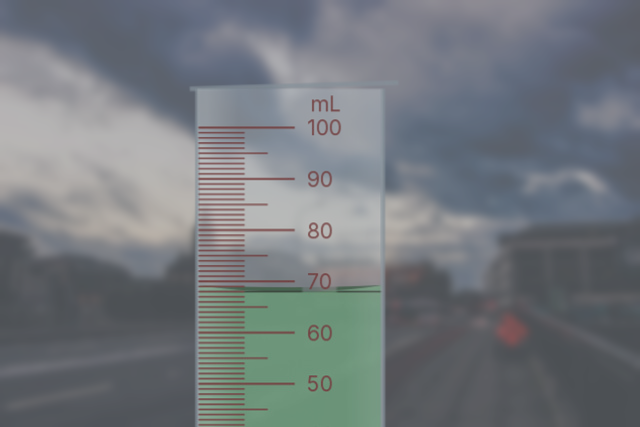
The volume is {"value": 68, "unit": "mL"}
